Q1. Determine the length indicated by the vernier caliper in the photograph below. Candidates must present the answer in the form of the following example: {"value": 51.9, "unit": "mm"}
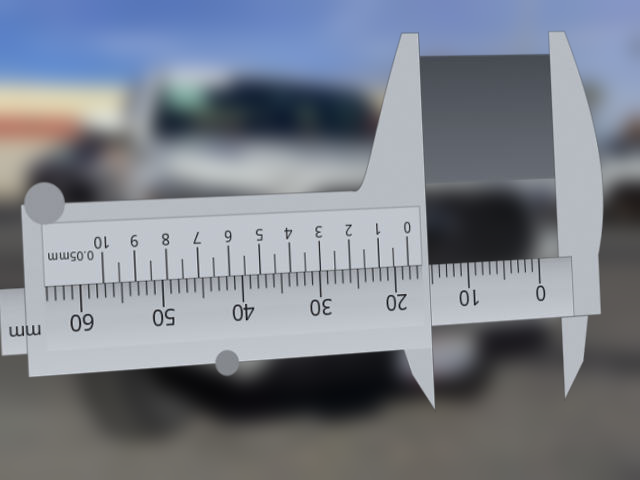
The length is {"value": 18.2, "unit": "mm"}
